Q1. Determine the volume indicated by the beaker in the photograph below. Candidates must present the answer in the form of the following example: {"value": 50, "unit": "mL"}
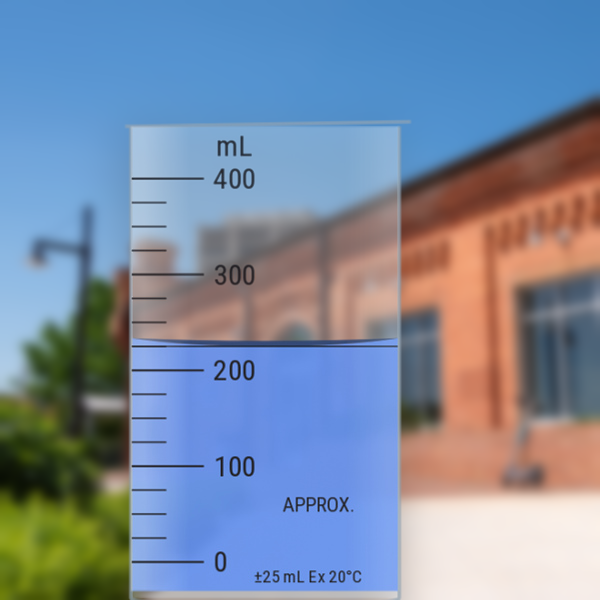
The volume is {"value": 225, "unit": "mL"}
